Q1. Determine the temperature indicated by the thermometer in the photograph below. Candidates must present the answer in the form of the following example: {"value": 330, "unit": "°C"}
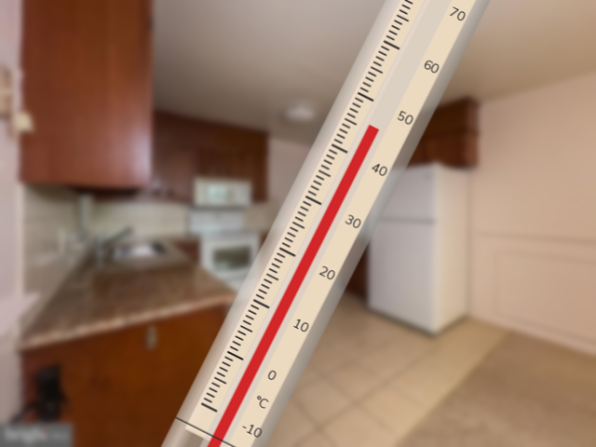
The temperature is {"value": 46, "unit": "°C"}
